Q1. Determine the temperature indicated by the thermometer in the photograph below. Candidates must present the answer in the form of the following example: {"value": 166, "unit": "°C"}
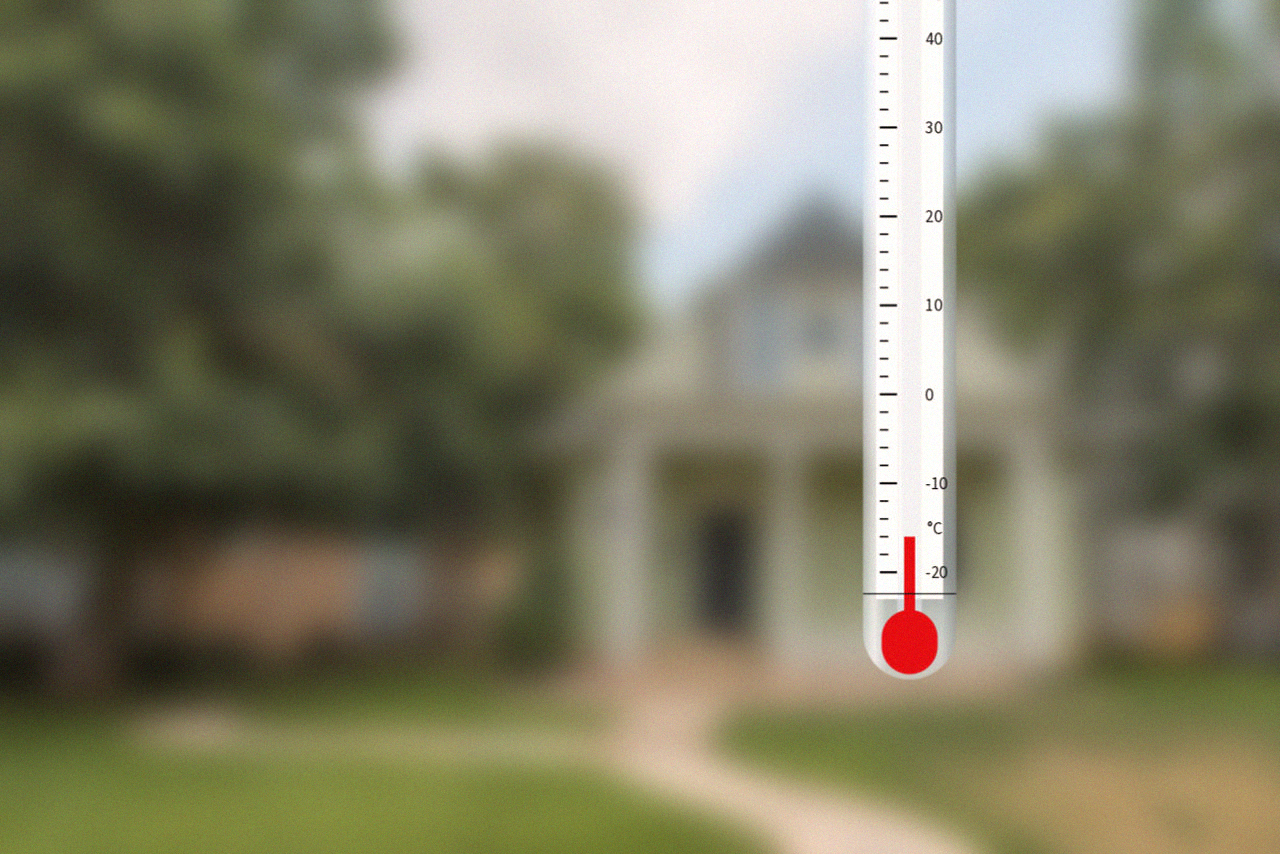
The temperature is {"value": -16, "unit": "°C"}
